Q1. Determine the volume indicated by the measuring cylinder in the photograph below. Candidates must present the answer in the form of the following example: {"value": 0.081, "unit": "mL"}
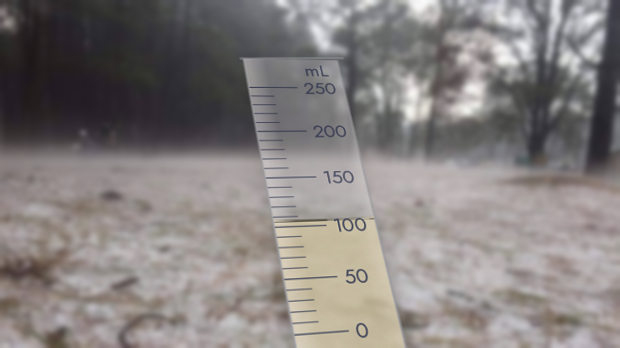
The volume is {"value": 105, "unit": "mL"}
